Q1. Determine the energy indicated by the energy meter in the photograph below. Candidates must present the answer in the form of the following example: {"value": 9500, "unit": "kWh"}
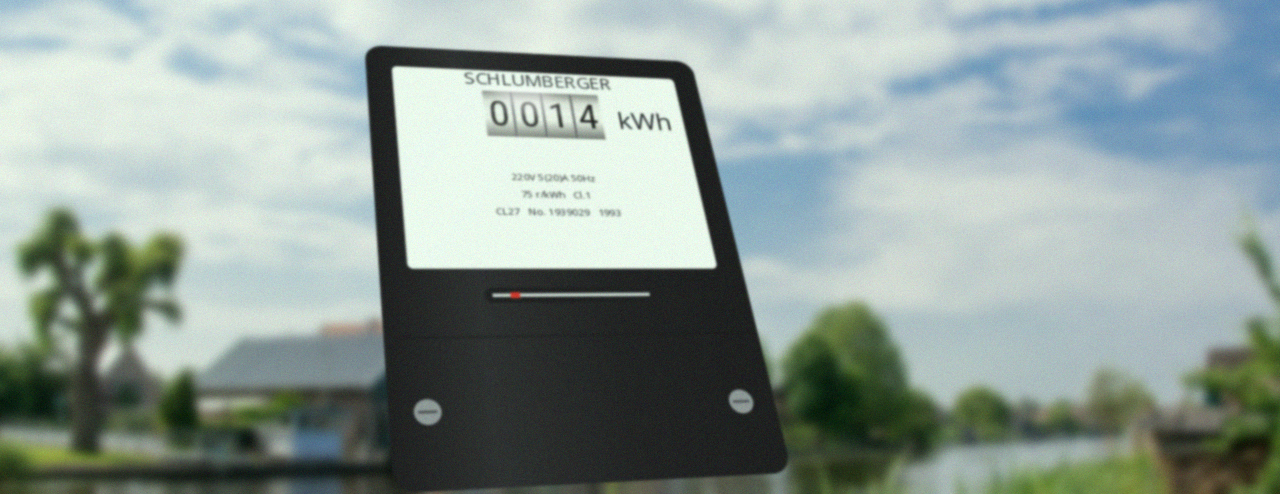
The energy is {"value": 14, "unit": "kWh"}
